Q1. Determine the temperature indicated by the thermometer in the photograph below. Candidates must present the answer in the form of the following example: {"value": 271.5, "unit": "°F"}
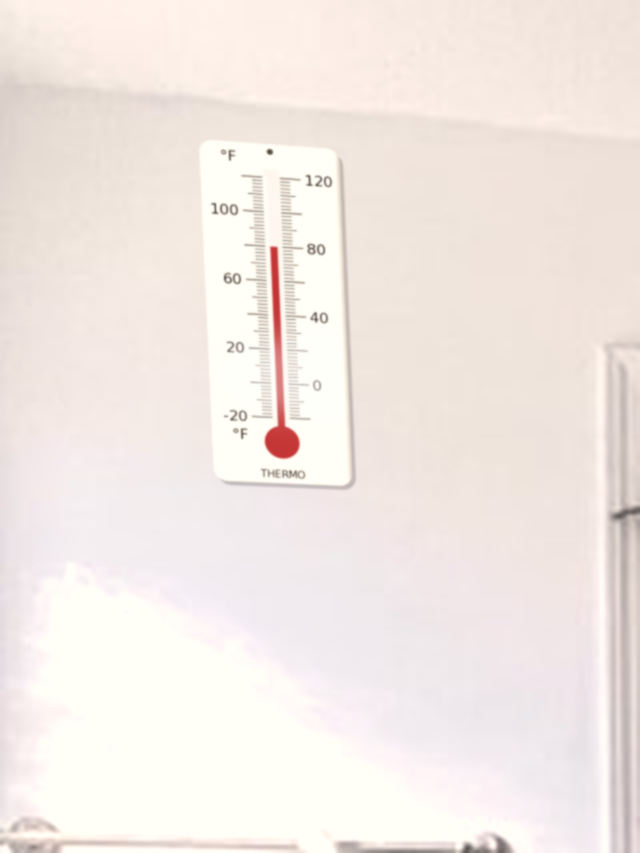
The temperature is {"value": 80, "unit": "°F"}
